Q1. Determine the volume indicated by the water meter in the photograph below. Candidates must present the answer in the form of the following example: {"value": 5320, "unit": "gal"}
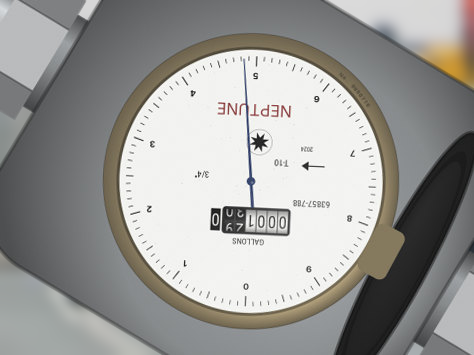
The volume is {"value": 1294.8, "unit": "gal"}
